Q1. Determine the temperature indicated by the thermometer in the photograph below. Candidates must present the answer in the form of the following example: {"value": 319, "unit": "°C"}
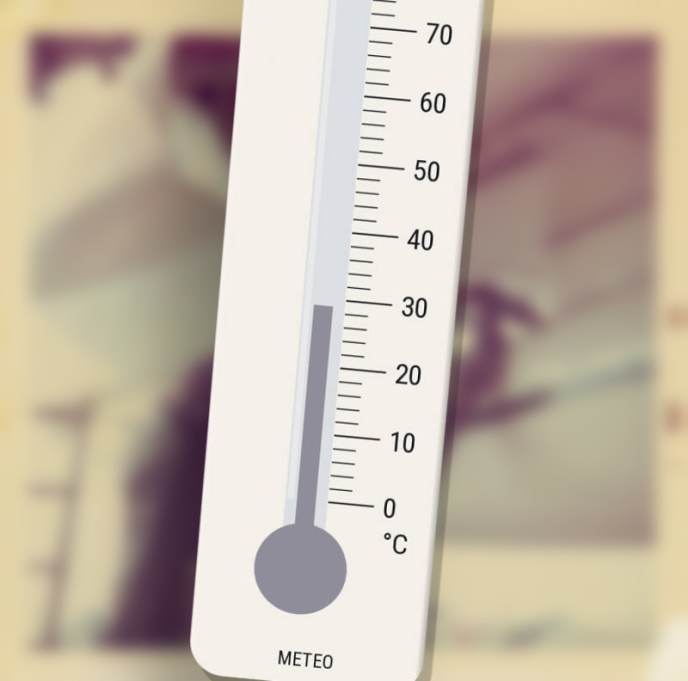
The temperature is {"value": 29, "unit": "°C"}
